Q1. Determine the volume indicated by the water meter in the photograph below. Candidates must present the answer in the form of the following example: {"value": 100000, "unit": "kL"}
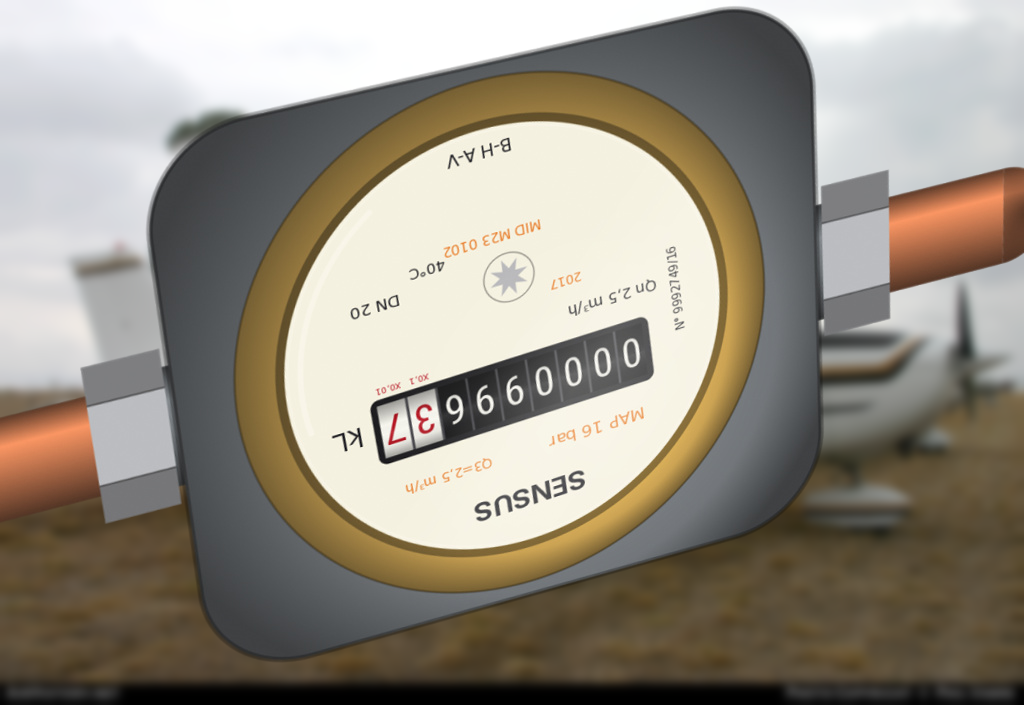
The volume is {"value": 996.37, "unit": "kL"}
